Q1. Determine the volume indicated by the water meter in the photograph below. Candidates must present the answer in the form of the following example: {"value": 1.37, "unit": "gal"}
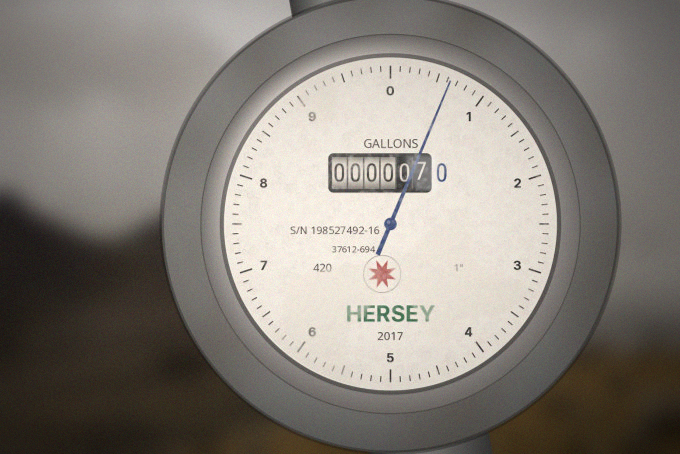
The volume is {"value": 70.6, "unit": "gal"}
